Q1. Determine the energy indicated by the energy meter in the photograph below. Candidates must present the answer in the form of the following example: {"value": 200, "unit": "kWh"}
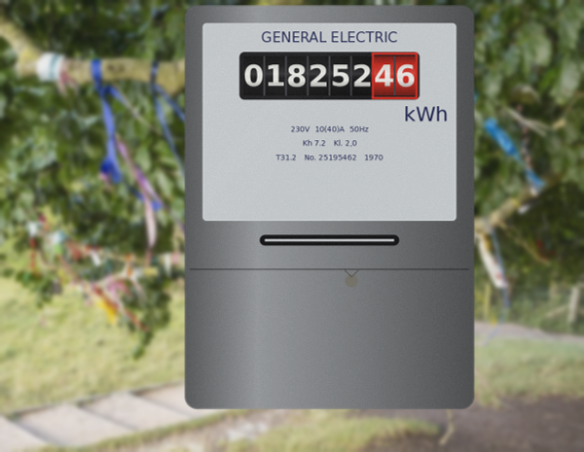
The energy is {"value": 18252.46, "unit": "kWh"}
